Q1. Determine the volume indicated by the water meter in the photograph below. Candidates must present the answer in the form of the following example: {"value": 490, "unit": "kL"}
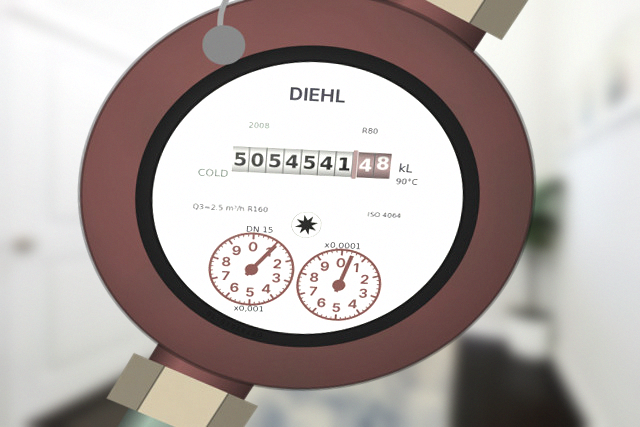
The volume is {"value": 5054541.4810, "unit": "kL"}
